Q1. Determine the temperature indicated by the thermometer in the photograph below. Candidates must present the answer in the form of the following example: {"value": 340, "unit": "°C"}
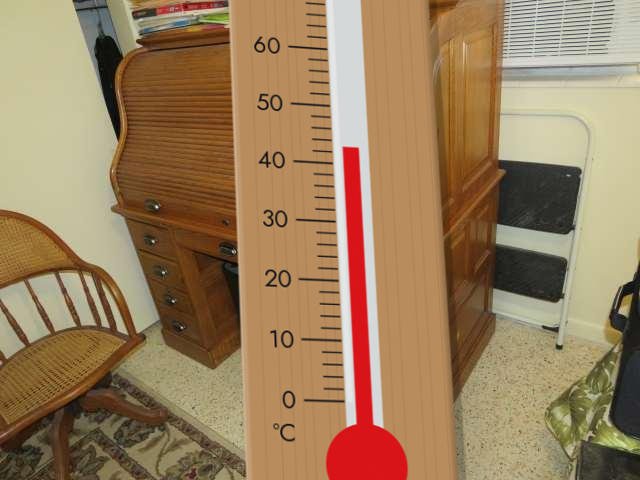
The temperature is {"value": 43, "unit": "°C"}
